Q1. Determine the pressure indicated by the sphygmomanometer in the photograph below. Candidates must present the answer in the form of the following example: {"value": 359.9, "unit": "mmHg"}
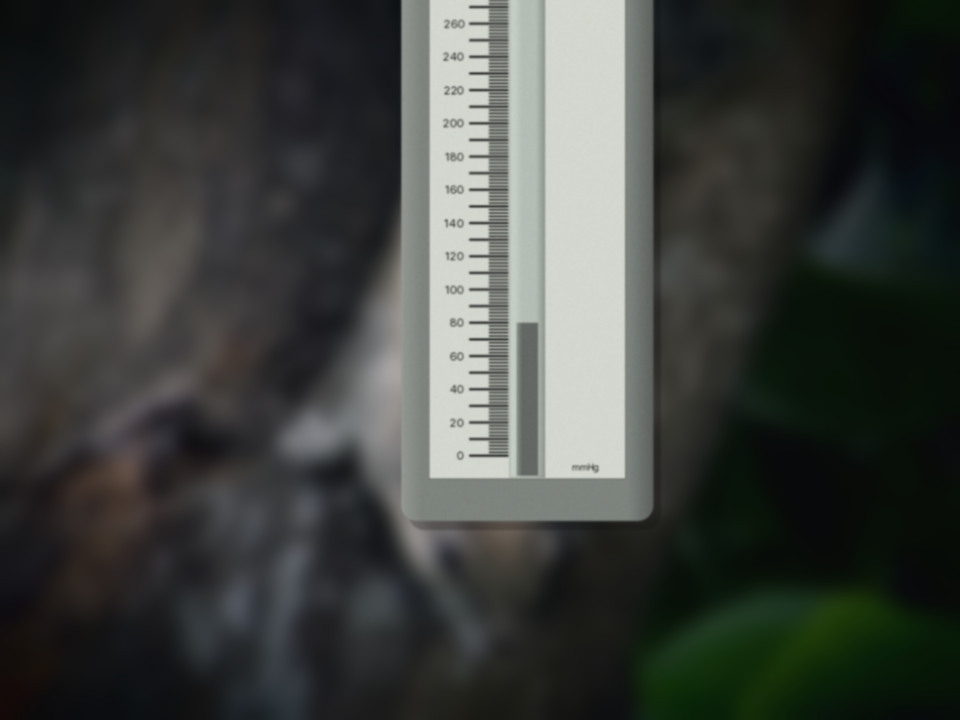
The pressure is {"value": 80, "unit": "mmHg"}
